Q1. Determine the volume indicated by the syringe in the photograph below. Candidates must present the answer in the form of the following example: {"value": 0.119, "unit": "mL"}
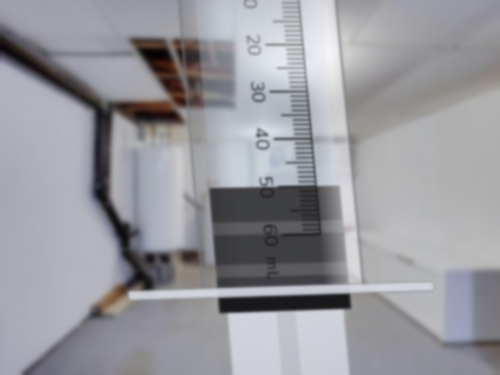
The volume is {"value": 50, "unit": "mL"}
